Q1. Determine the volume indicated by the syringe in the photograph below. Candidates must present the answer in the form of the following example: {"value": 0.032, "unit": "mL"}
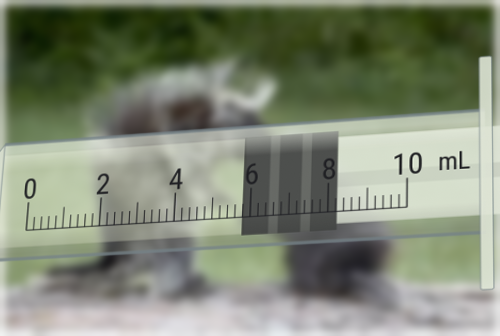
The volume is {"value": 5.8, "unit": "mL"}
